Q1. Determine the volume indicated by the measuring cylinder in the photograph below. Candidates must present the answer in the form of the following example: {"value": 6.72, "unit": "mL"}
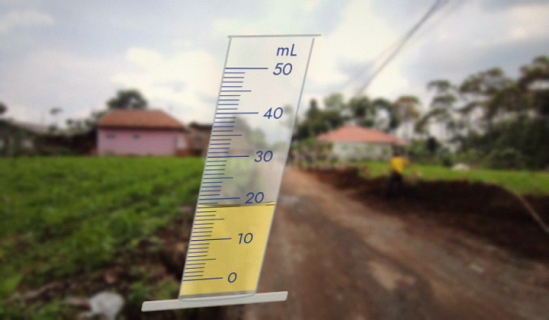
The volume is {"value": 18, "unit": "mL"}
